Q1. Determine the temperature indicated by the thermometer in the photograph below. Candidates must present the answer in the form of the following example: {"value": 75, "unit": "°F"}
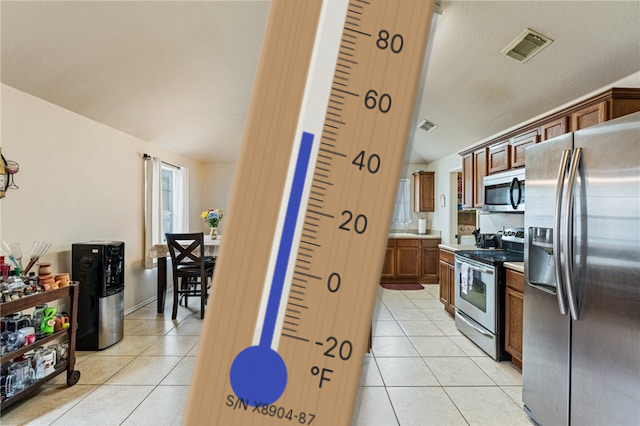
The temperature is {"value": 44, "unit": "°F"}
